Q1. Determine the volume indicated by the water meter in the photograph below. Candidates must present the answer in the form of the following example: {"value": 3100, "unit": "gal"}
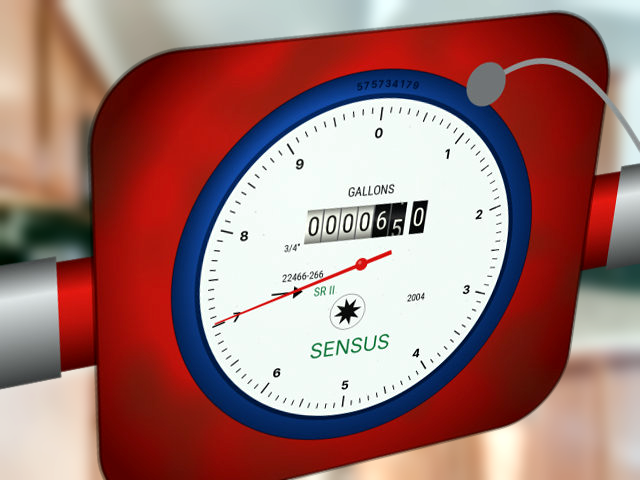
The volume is {"value": 647.0, "unit": "gal"}
